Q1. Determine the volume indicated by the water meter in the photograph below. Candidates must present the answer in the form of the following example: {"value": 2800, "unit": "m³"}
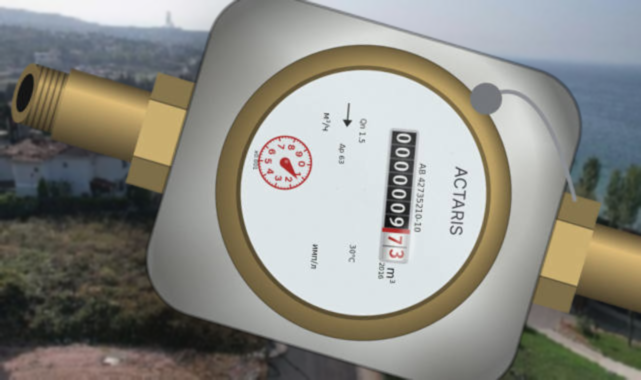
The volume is {"value": 9.731, "unit": "m³"}
